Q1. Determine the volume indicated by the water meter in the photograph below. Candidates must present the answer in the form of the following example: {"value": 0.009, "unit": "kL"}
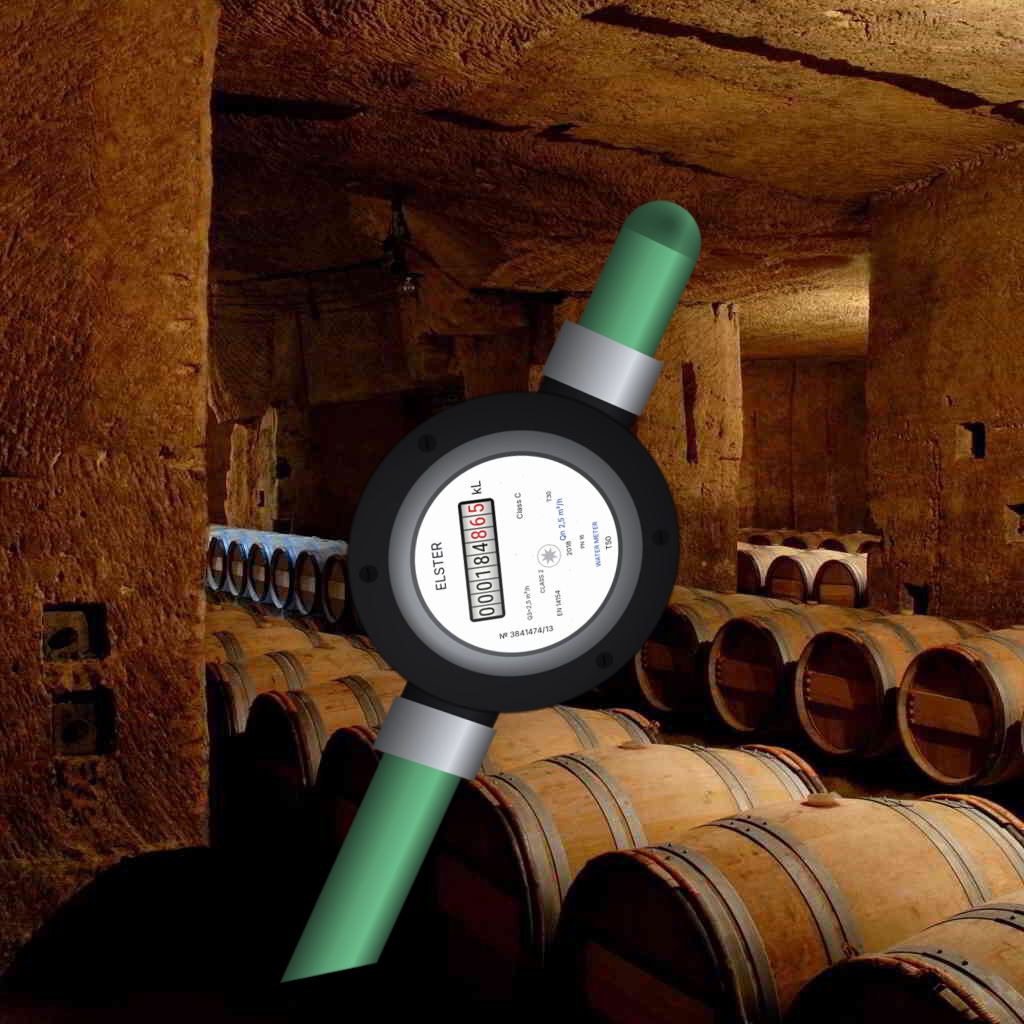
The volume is {"value": 184.865, "unit": "kL"}
